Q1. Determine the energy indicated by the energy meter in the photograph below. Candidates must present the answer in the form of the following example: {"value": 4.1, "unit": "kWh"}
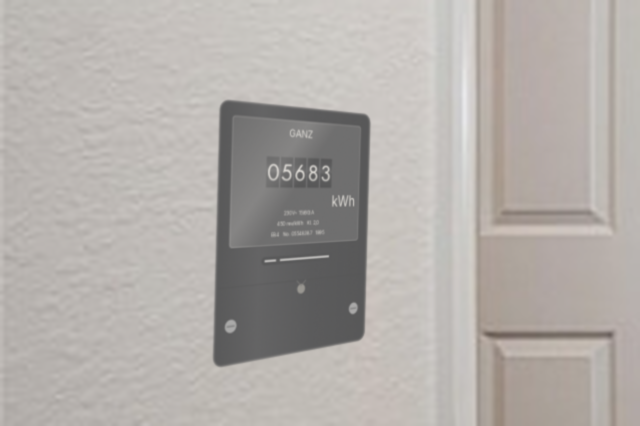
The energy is {"value": 5683, "unit": "kWh"}
